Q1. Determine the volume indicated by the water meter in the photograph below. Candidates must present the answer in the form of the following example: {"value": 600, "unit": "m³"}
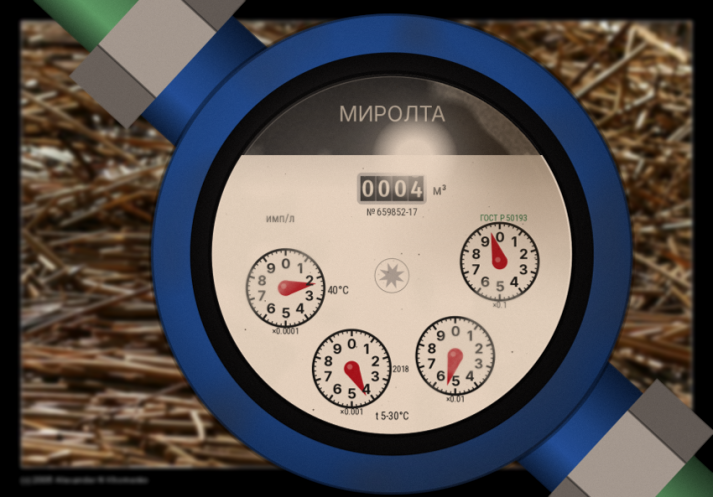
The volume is {"value": 3.9542, "unit": "m³"}
